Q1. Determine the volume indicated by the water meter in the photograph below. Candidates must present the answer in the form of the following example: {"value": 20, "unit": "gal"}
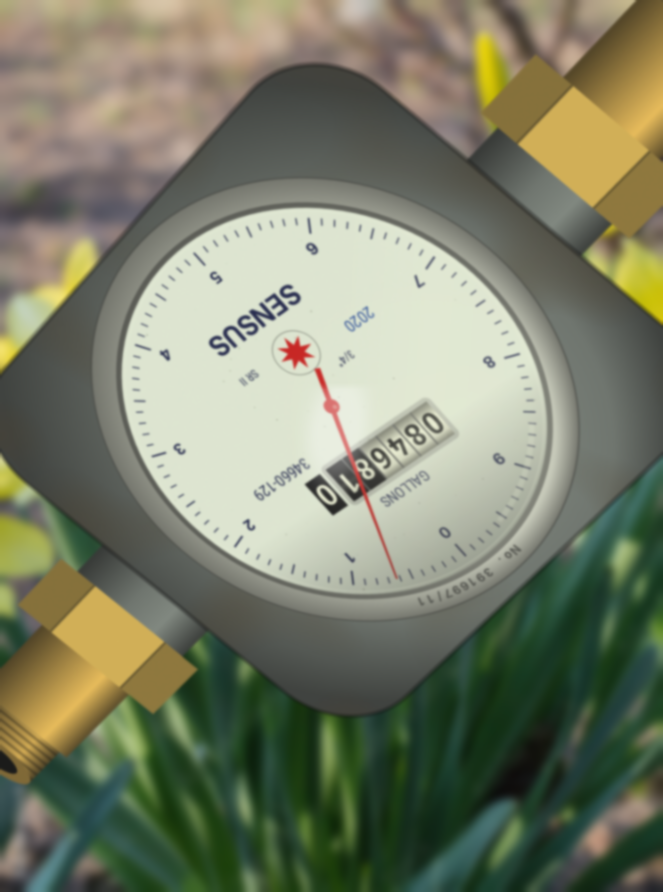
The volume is {"value": 846810.6, "unit": "gal"}
